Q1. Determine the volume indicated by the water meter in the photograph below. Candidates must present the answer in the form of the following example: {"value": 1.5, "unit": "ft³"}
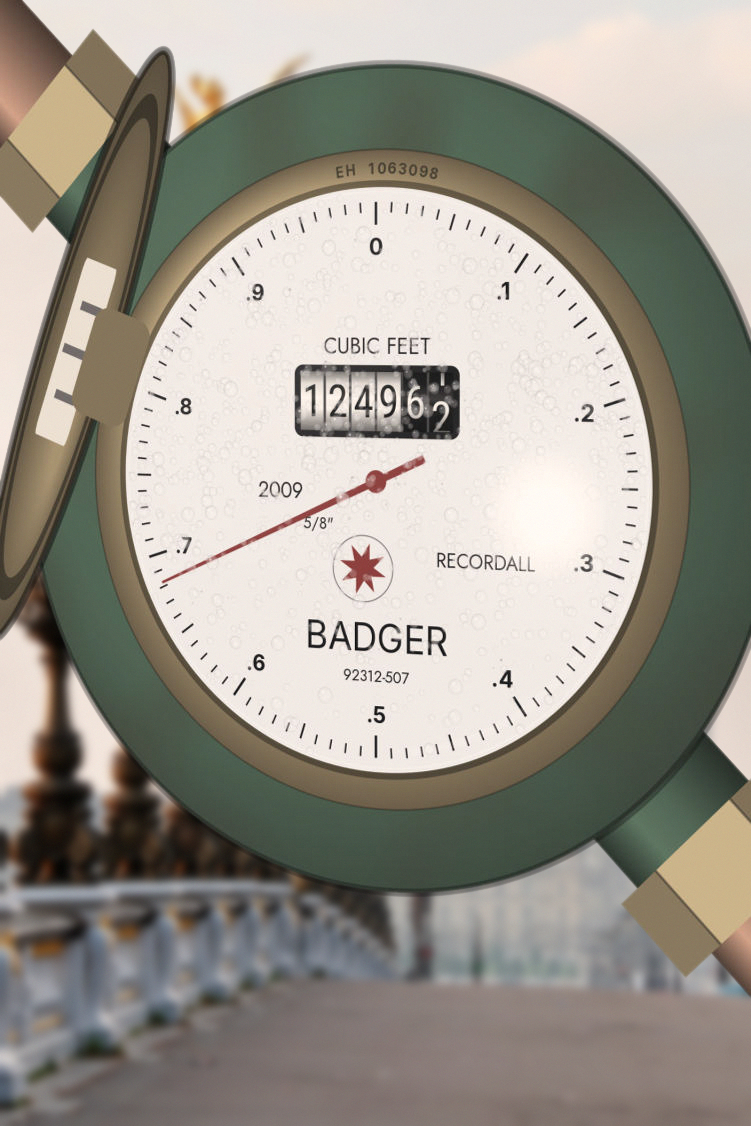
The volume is {"value": 124961.68, "unit": "ft³"}
